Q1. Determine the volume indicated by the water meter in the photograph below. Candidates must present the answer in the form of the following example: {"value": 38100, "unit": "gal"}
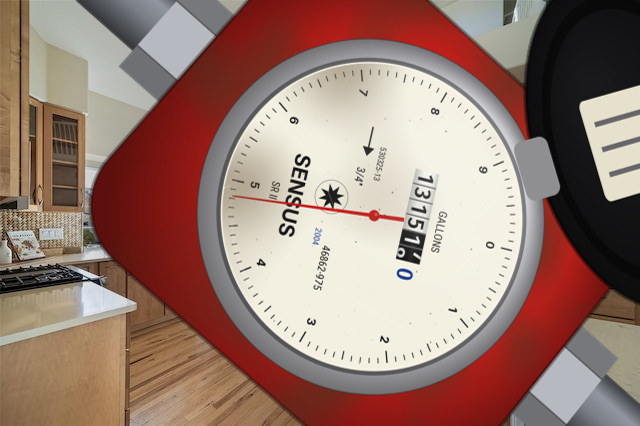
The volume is {"value": 1315174.8, "unit": "gal"}
